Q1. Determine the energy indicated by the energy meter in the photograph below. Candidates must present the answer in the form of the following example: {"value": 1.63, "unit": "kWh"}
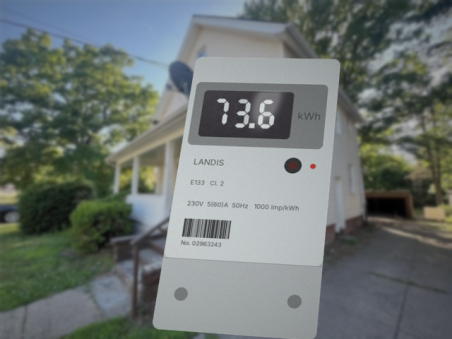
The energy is {"value": 73.6, "unit": "kWh"}
